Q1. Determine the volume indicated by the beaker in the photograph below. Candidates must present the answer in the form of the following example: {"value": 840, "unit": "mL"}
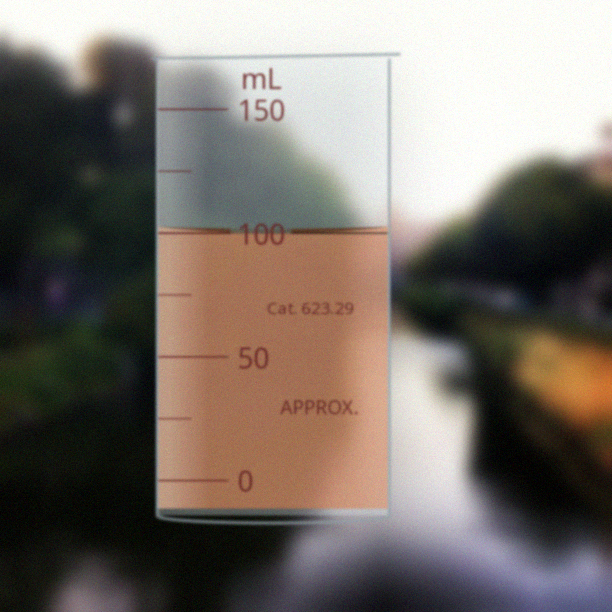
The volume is {"value": 100, "unit": "mL"}
